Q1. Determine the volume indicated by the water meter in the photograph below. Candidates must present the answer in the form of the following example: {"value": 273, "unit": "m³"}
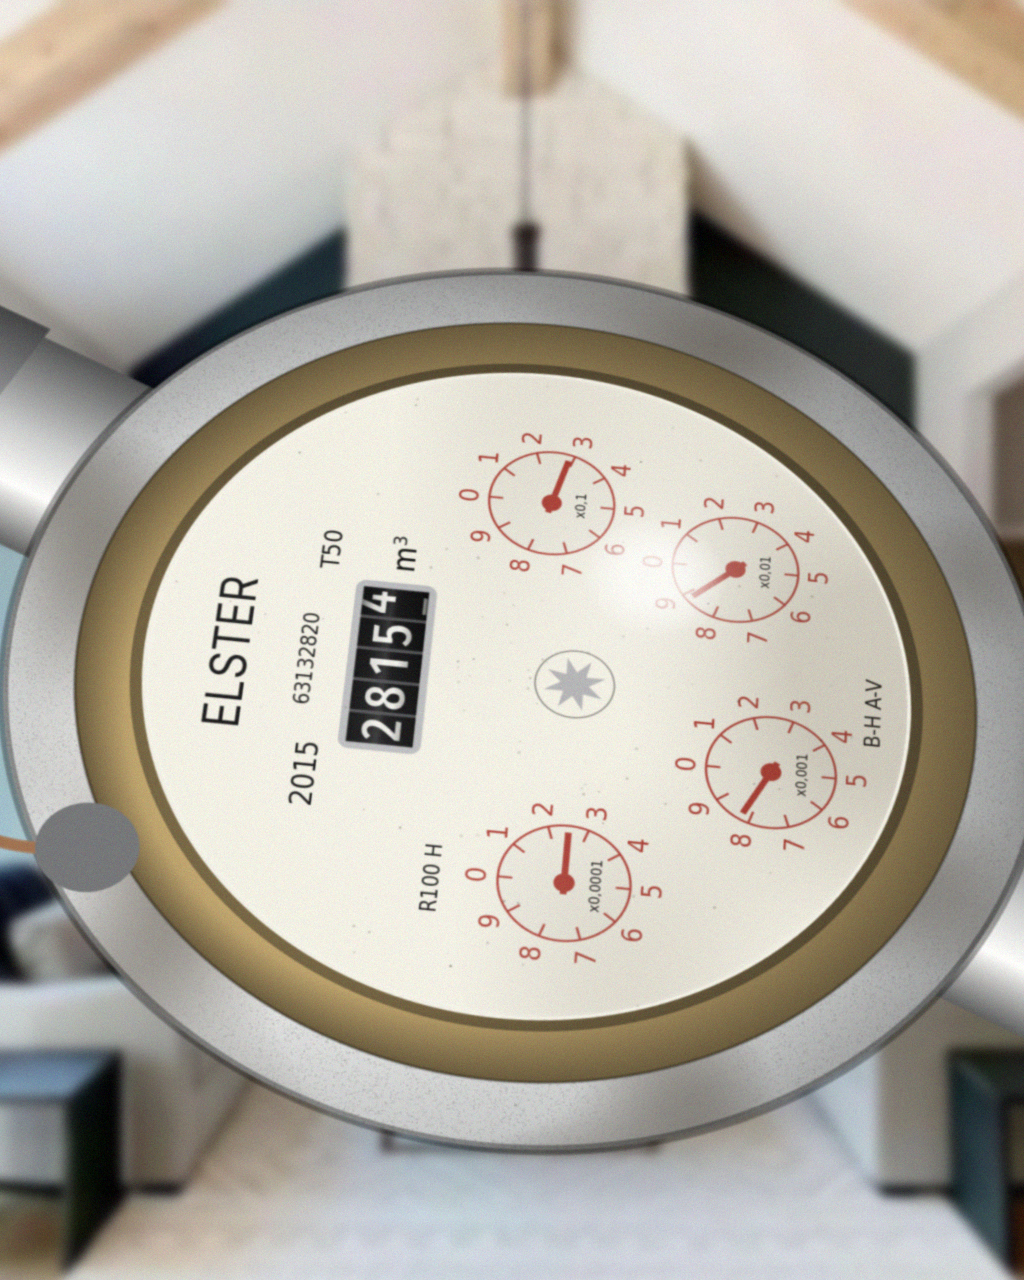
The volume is {"value": 28154.2882, "unit": "m³"}
